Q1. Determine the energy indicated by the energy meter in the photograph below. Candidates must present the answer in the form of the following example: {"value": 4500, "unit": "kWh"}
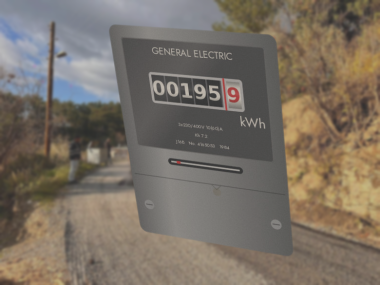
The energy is {"value": 195.9, "unit": "kWh"}
